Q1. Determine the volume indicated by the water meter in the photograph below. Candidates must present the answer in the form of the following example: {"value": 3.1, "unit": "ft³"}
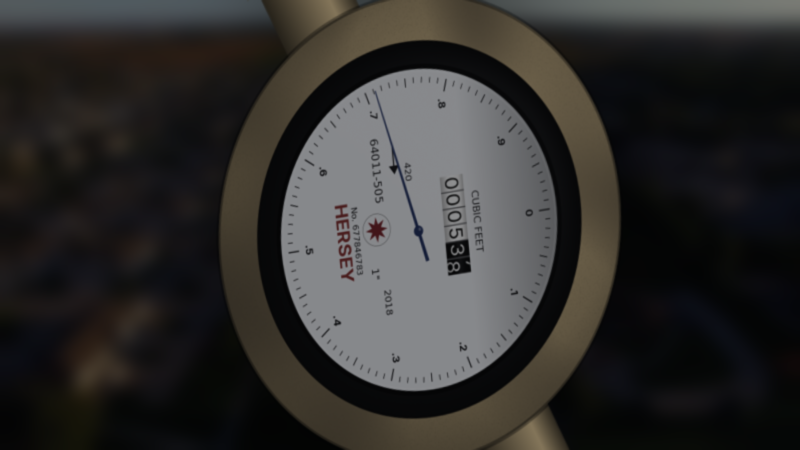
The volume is {"value": 537.71, "unit": "ft³"}
